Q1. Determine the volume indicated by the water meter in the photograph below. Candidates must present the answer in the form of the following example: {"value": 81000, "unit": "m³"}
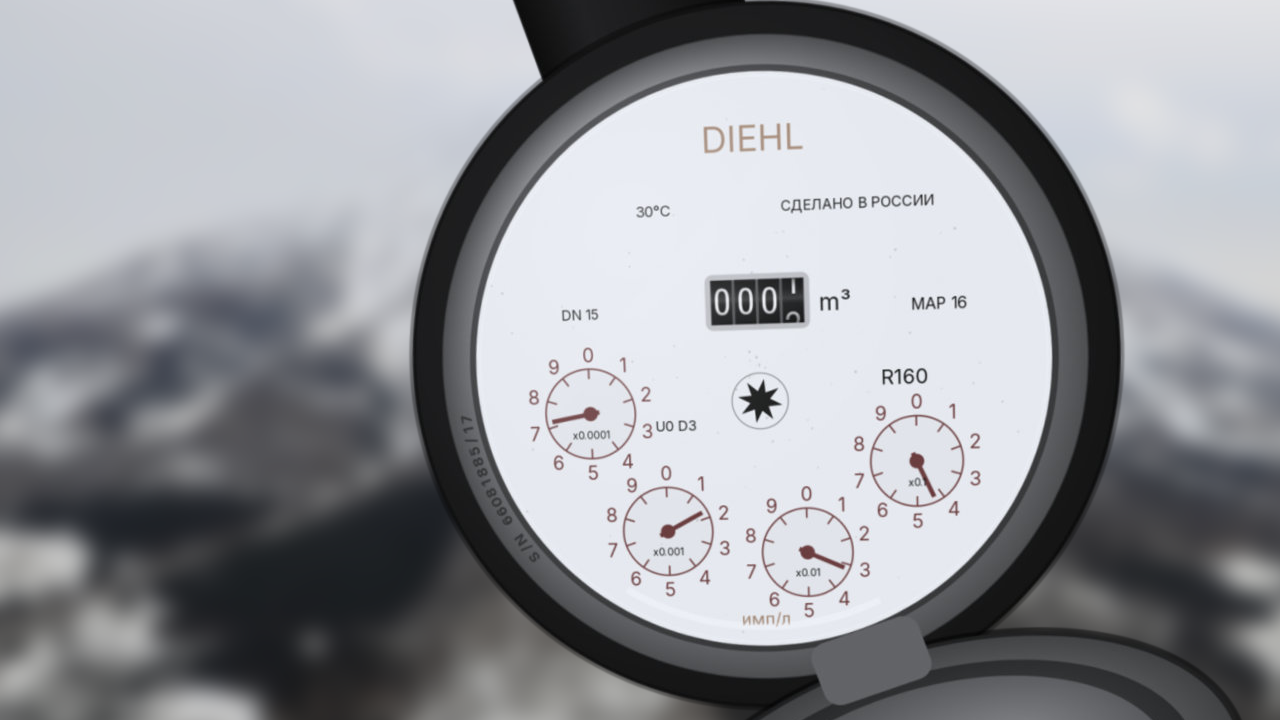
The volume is {"value": 1.4317, "unit": "m³"}
